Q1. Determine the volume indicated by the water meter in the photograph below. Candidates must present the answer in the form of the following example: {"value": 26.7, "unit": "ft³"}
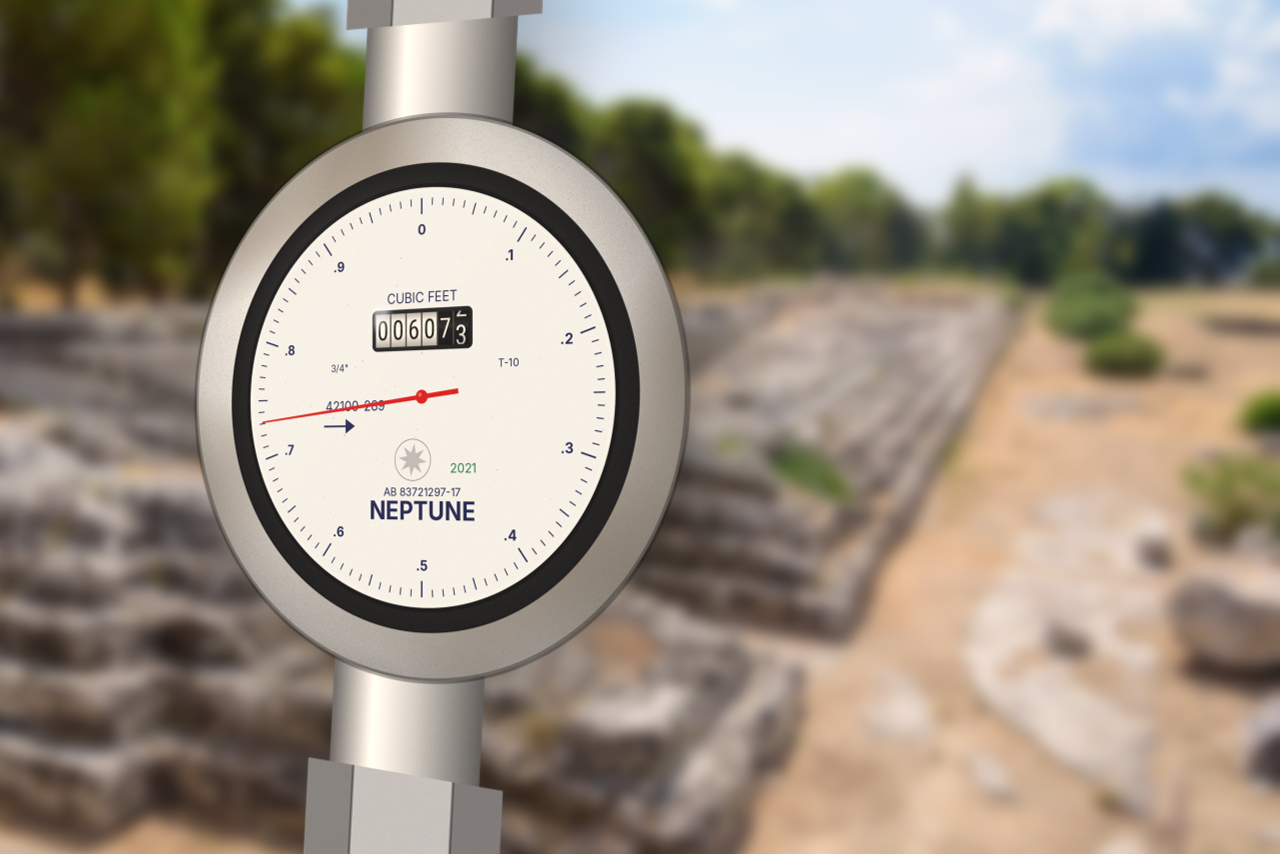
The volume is {"value": 6072.73, "unit": "ft³"}
